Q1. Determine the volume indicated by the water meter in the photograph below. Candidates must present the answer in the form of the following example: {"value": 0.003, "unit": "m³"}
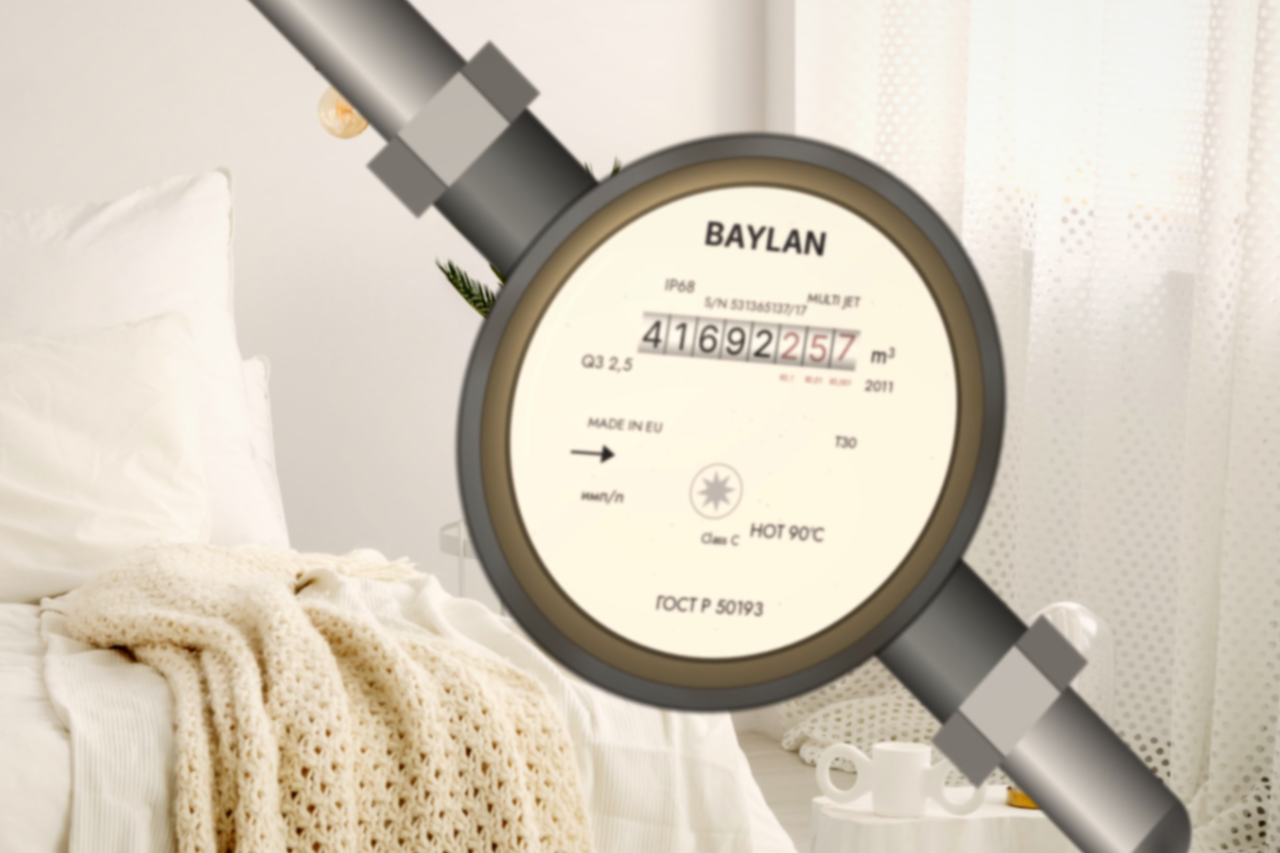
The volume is {"value": 41692.257, "unit": "m³"}
